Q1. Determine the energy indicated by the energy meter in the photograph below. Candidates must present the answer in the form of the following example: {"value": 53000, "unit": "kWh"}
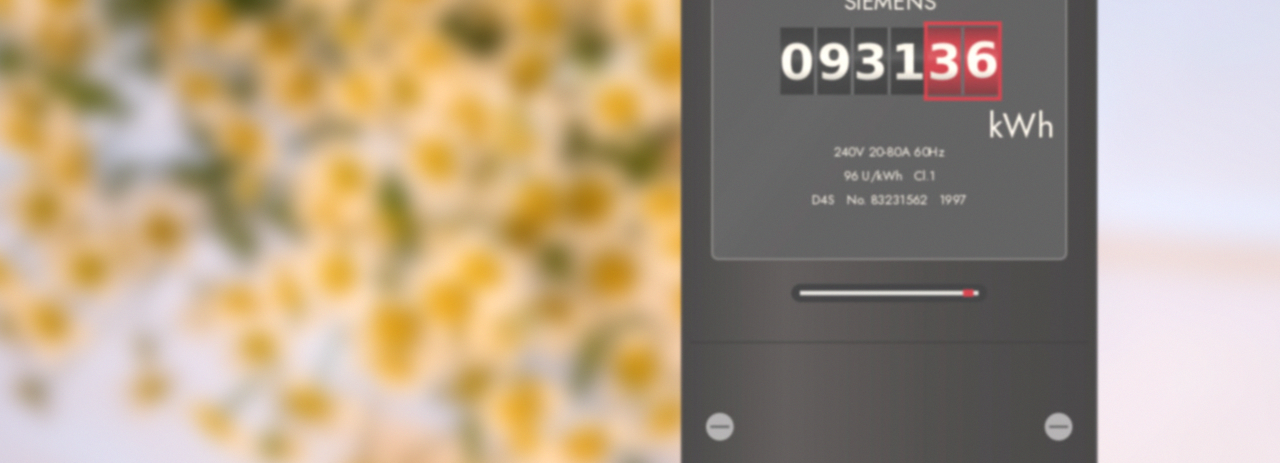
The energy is {"value": 931.36, "unit": "kWh"}
